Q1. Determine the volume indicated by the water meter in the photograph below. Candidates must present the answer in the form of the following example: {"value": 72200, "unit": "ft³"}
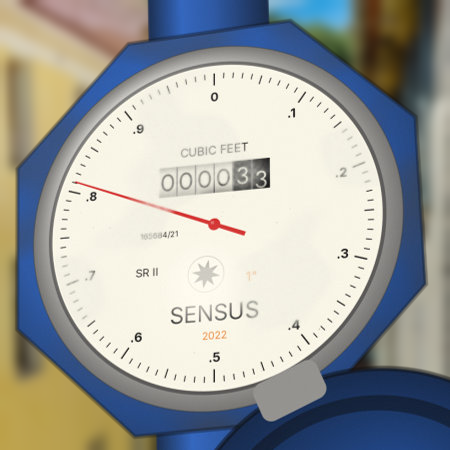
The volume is {"value": 32.81, "unit": "ft³"}
